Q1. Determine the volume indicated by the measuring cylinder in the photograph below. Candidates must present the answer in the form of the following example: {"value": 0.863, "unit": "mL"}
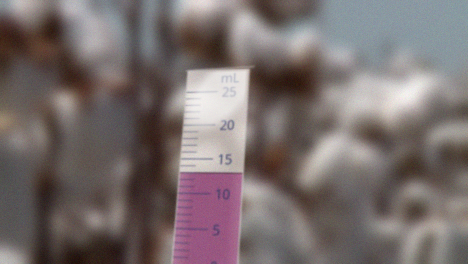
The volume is {"value": 13, "unit": "mL"}
